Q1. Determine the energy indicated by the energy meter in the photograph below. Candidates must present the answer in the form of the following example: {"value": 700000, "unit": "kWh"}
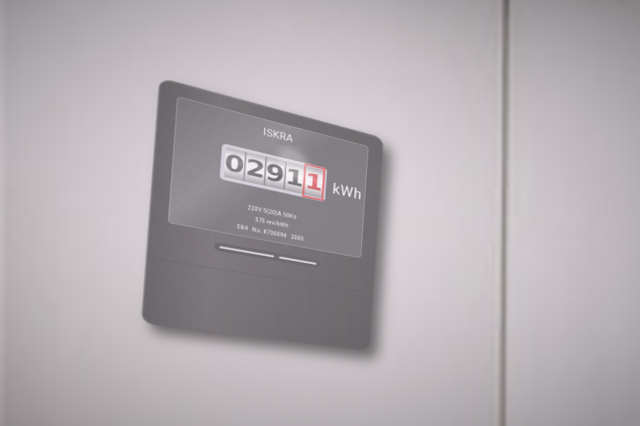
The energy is {"value": 291.1, "unit": "kWh"}
